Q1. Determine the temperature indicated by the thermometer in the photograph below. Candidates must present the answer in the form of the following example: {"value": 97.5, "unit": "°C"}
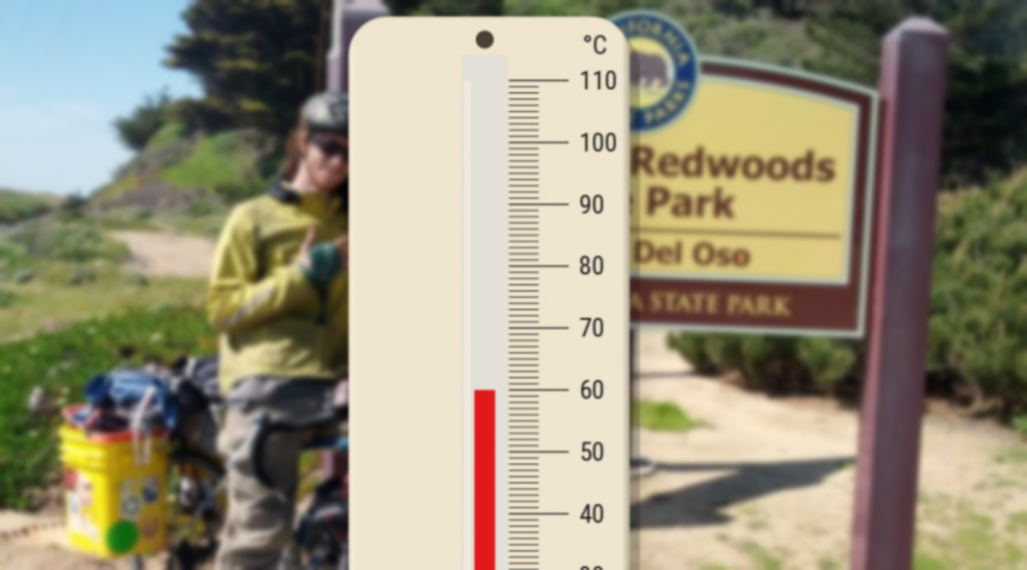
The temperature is {"value": 60, "unit": "°C"}
